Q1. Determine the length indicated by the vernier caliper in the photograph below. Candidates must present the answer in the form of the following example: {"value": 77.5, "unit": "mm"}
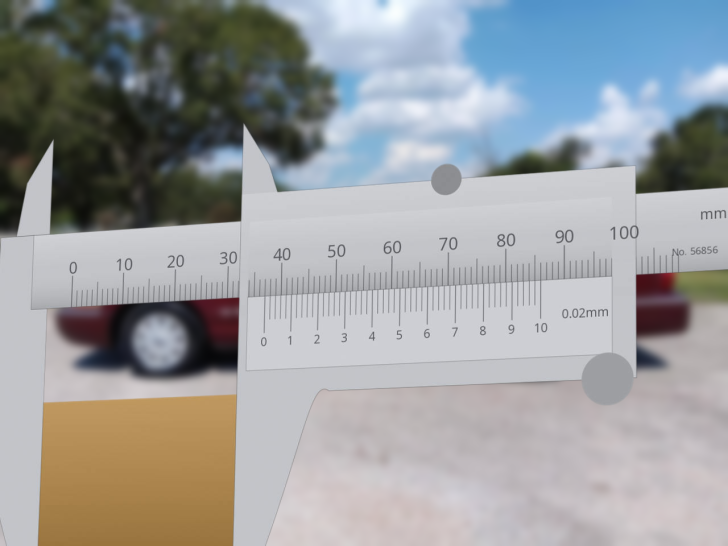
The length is {"value": 37.0, "unit": "mm"}
